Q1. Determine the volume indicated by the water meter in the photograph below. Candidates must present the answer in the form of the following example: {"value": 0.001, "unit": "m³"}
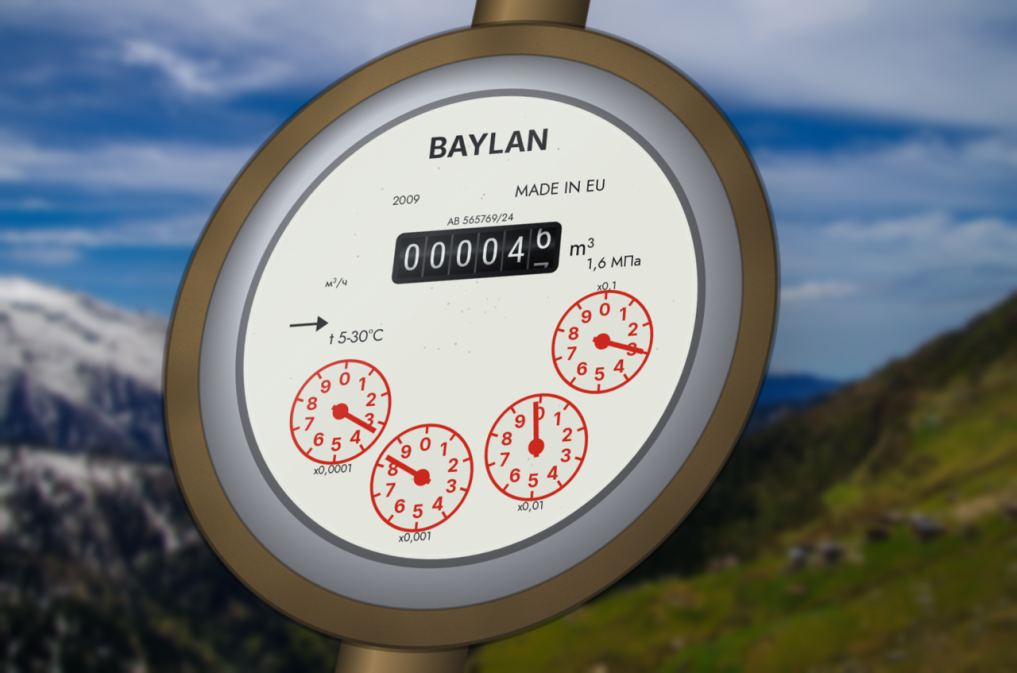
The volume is {"value": 46.2983, "unit": "m³"}
